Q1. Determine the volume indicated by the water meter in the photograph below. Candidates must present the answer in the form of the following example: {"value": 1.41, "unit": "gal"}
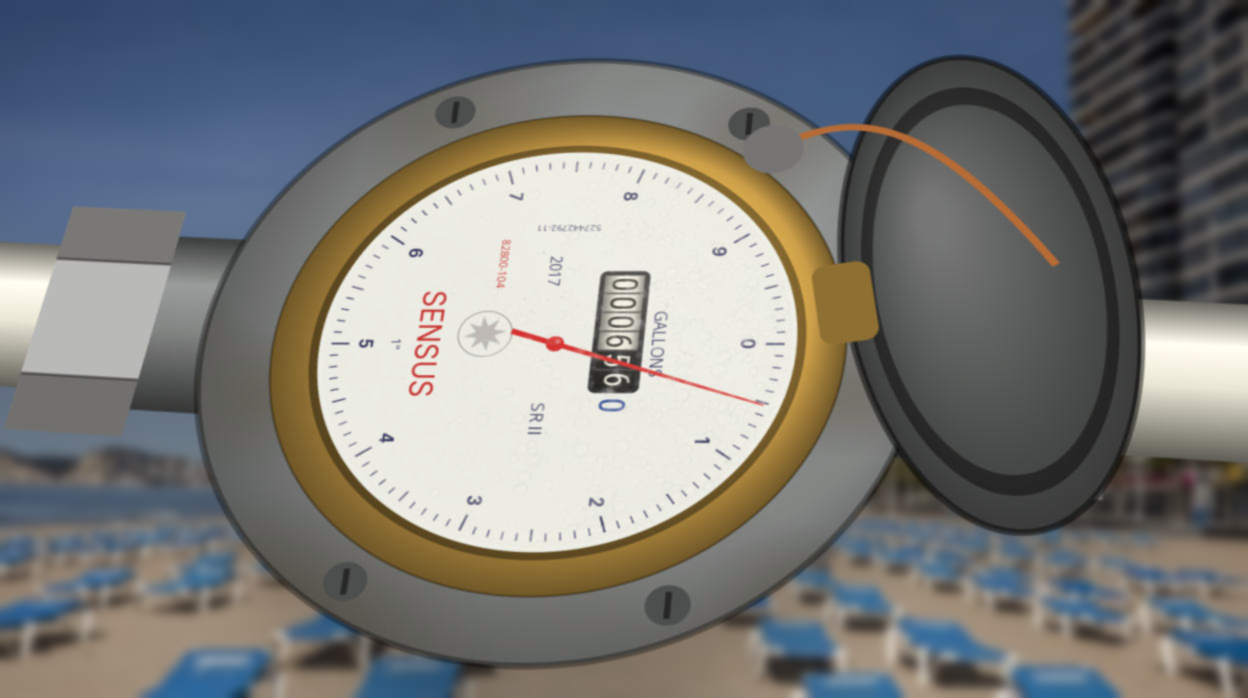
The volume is {"value": 6560.5, "unit": "gal"}
